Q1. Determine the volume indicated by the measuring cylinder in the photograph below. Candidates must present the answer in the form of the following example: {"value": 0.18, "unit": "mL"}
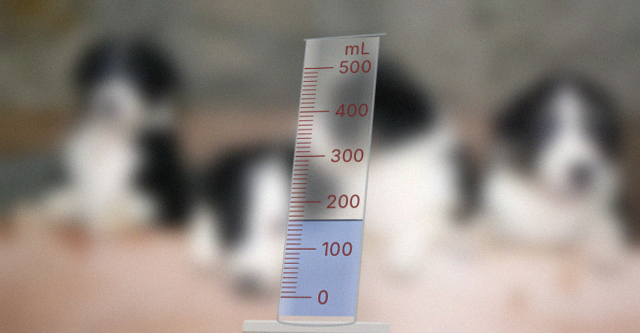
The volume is {"value": 160, "unit": "mL"}
